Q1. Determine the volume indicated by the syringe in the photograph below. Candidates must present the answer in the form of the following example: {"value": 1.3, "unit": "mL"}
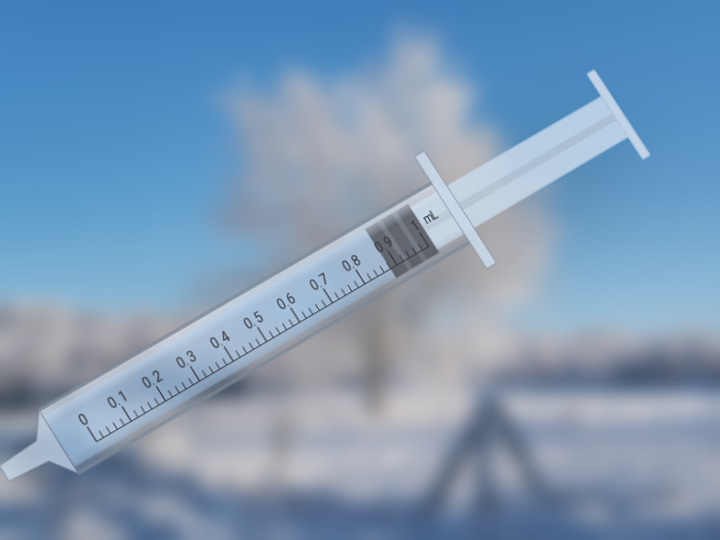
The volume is {"value": 0.88, "unit": "mL"}
